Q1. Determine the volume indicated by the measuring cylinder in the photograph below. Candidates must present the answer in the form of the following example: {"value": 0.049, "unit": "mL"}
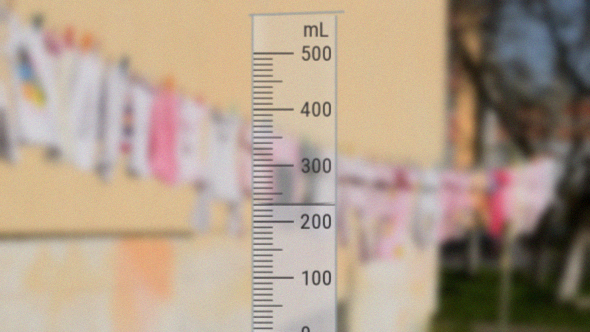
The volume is {"value": 230, "unit": "mL"}
